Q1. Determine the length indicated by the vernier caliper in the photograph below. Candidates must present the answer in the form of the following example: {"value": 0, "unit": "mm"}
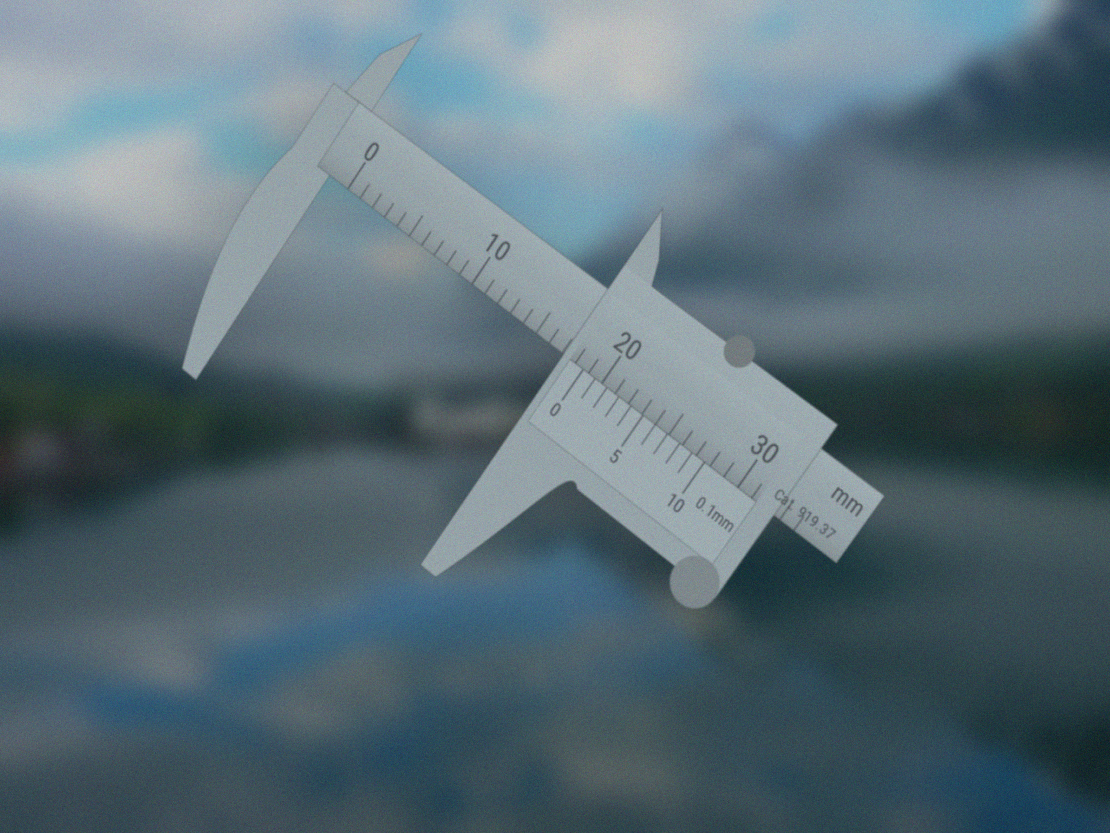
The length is {"value": 18.6, "unit": "mm"}
